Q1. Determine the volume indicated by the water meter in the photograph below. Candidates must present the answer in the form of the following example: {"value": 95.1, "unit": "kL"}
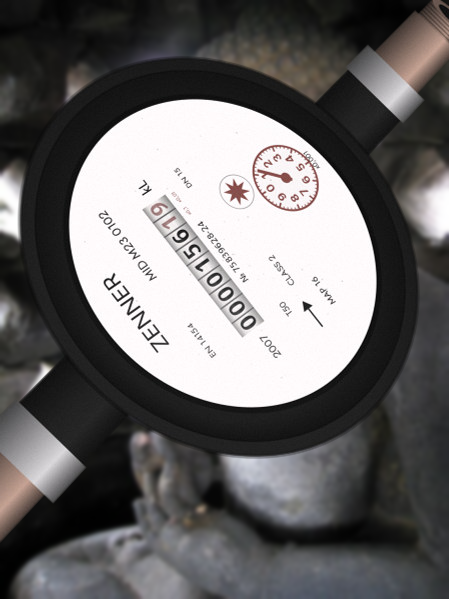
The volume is {"value": 156.191, "unit": "kL"}
